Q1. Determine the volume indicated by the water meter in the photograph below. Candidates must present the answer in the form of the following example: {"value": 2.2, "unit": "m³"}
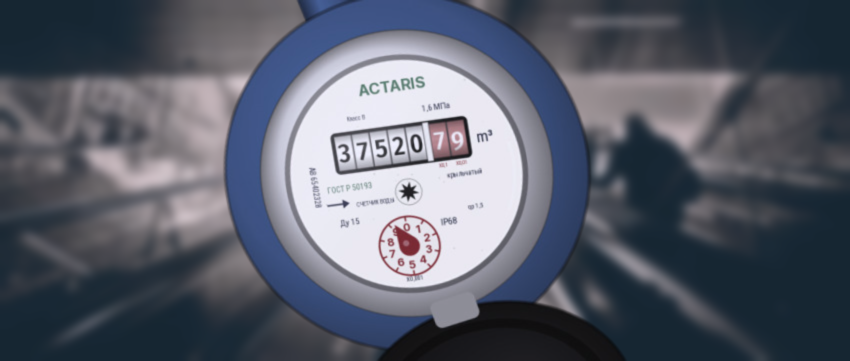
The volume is {"value": 37520.789, "unit": "m³"}
